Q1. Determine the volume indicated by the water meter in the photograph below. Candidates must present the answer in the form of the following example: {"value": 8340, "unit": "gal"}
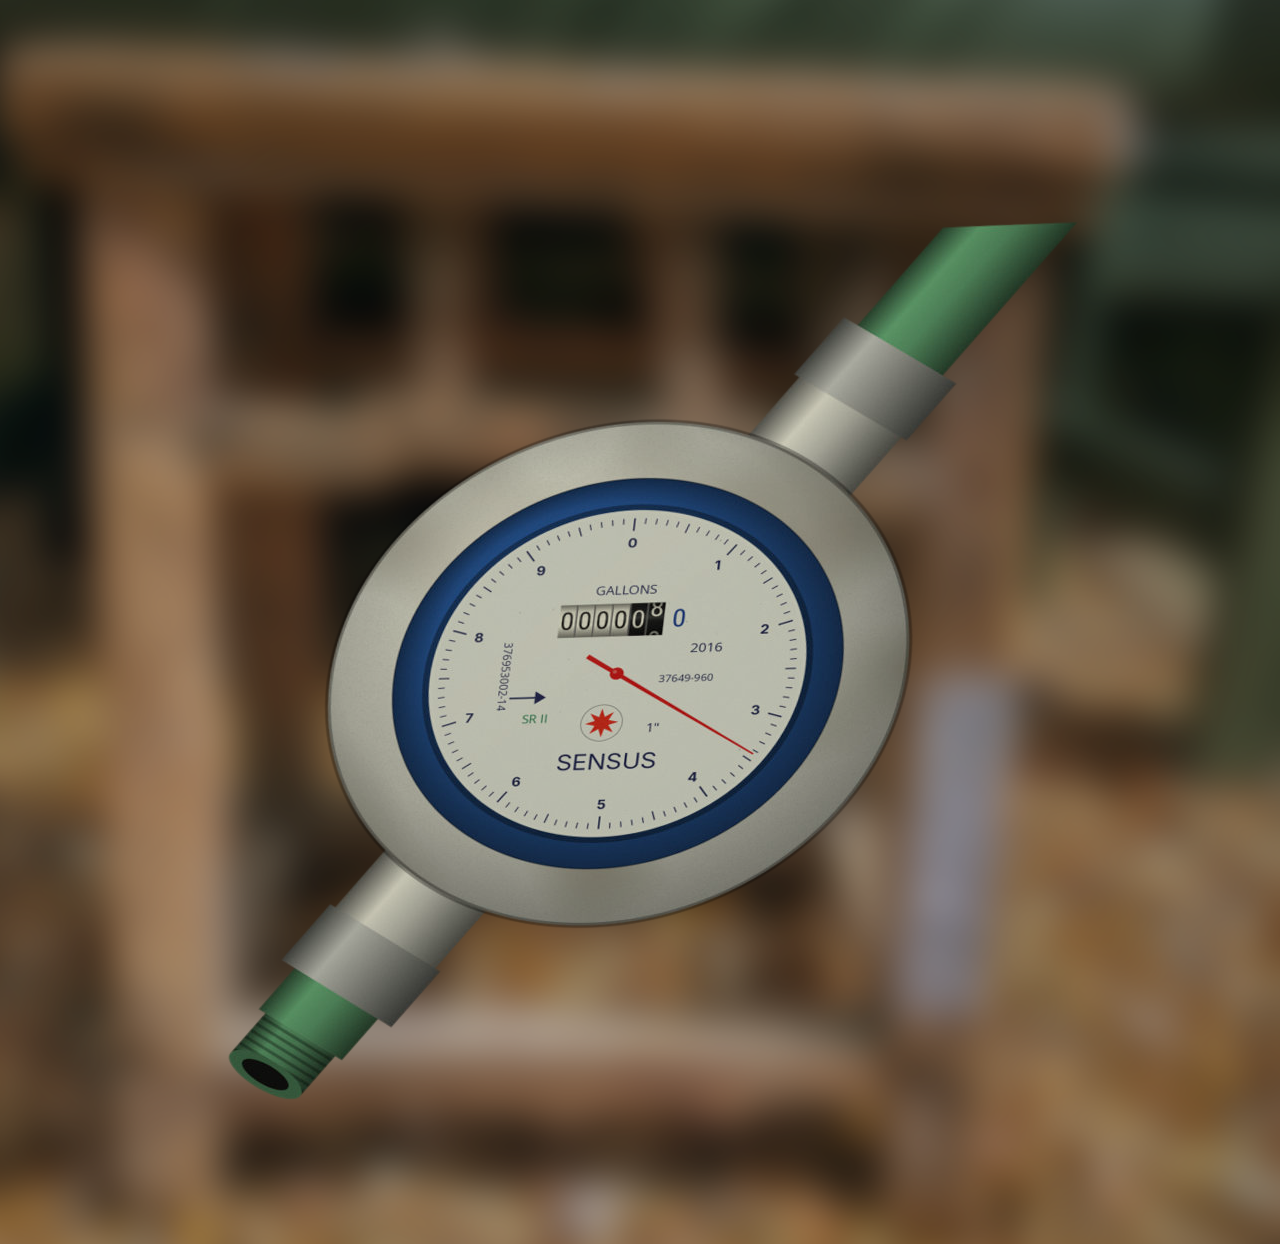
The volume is {"value": 83.4, "unit": "gal"}
